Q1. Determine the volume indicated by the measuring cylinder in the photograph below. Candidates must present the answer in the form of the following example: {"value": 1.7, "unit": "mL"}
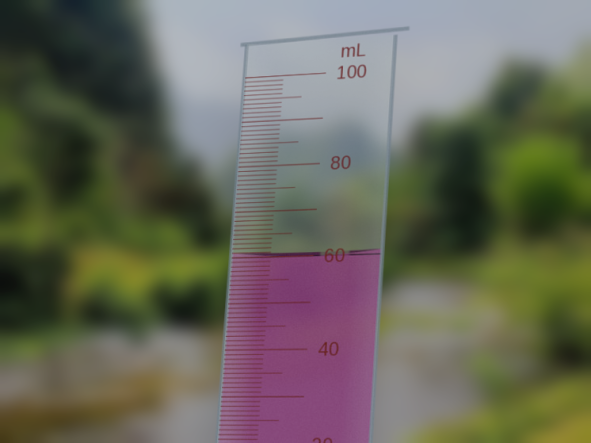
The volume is {"value": 60, "unit": "mL"}
